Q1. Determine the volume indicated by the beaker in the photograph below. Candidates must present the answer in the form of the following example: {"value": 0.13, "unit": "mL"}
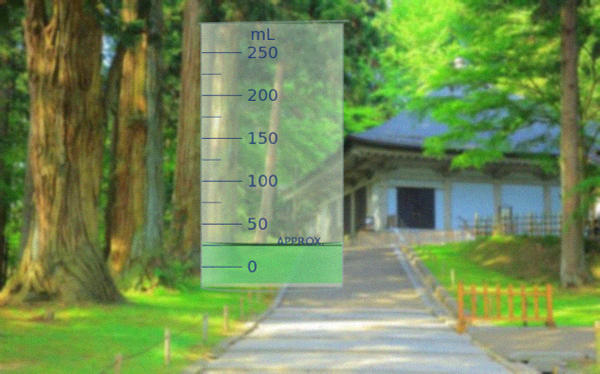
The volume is {"value": 25, "unit": "mL"}
